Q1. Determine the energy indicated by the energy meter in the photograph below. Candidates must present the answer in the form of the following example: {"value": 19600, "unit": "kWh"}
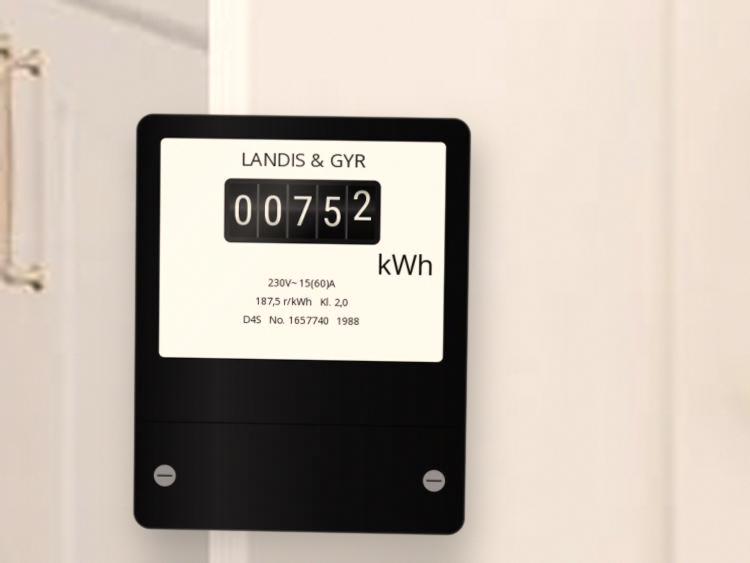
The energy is {"value": 752, "unit": "kWh"}
